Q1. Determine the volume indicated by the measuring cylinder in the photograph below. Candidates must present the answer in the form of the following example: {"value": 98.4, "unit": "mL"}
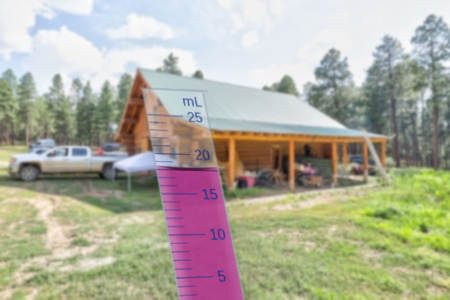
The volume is {"value": 18, "unit": "mL"}
